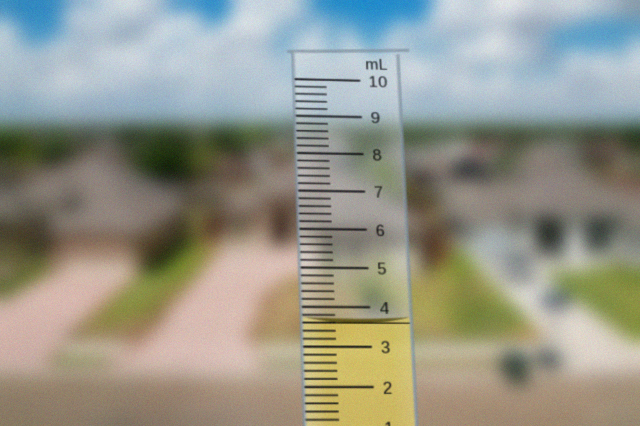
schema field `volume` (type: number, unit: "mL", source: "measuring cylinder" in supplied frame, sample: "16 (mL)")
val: 3.6 (mL)
